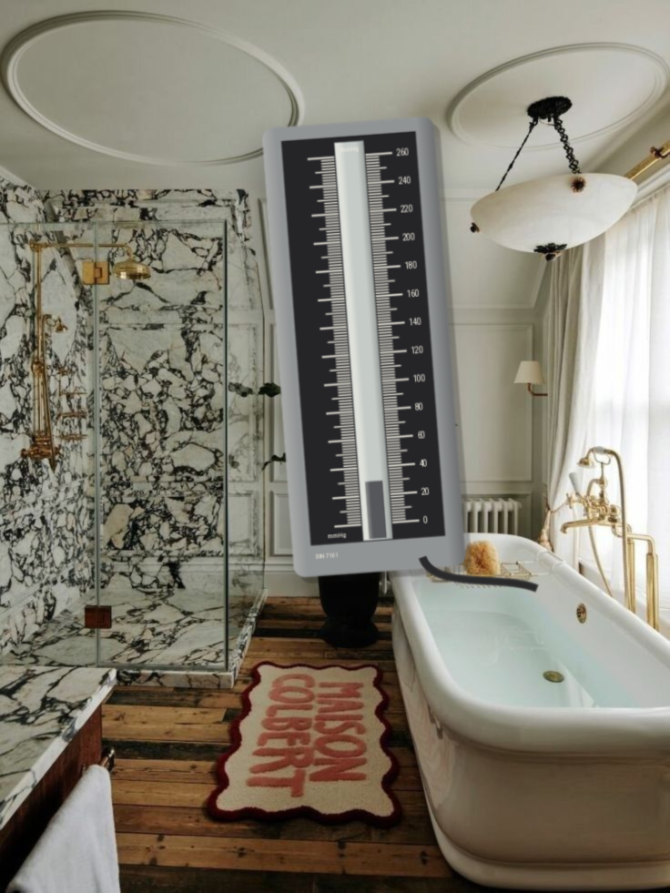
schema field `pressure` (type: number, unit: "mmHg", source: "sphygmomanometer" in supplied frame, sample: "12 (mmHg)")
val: 30 (mmHg)
